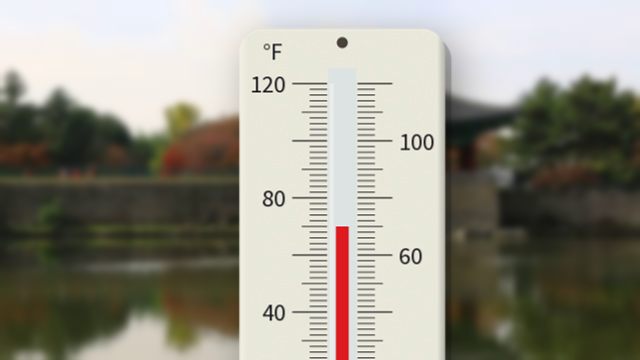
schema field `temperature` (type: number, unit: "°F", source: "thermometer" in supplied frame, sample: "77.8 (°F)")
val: 70 (°F)
